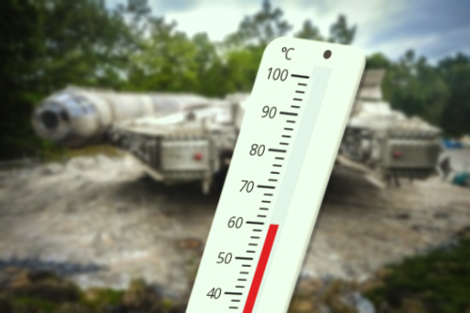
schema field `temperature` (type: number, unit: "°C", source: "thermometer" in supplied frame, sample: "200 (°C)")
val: 60 (°C)
